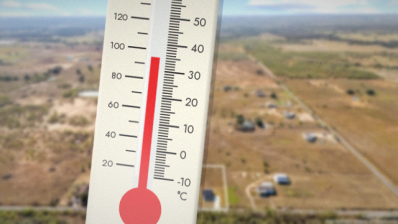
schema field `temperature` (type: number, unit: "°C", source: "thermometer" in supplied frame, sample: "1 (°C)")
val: 35 (°C)
